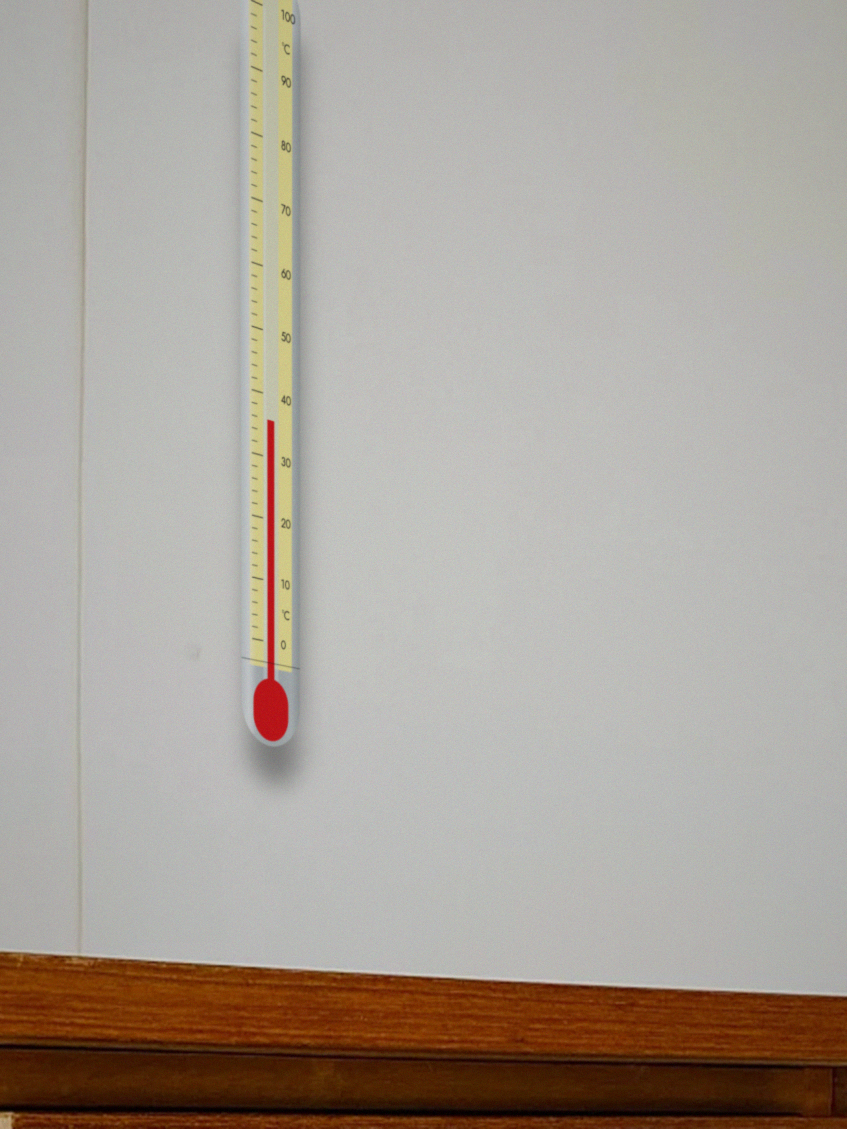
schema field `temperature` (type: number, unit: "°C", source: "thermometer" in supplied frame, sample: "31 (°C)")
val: 36 (°C)
